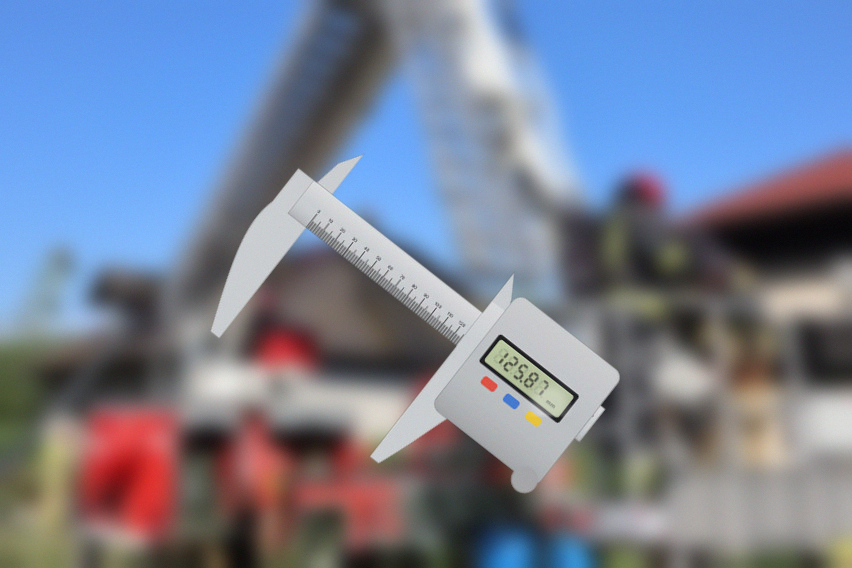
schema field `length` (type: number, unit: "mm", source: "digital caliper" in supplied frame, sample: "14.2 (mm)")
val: 125.87 (mm)
